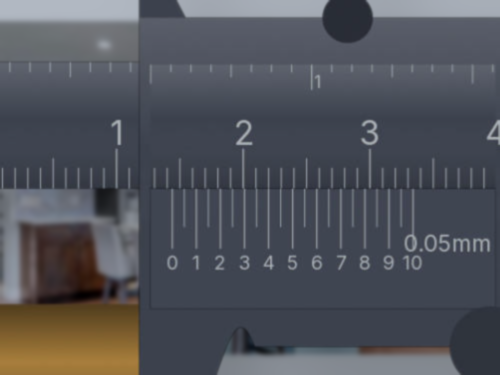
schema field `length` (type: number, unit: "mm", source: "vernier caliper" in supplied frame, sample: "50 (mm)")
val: 14.4 (mm)
